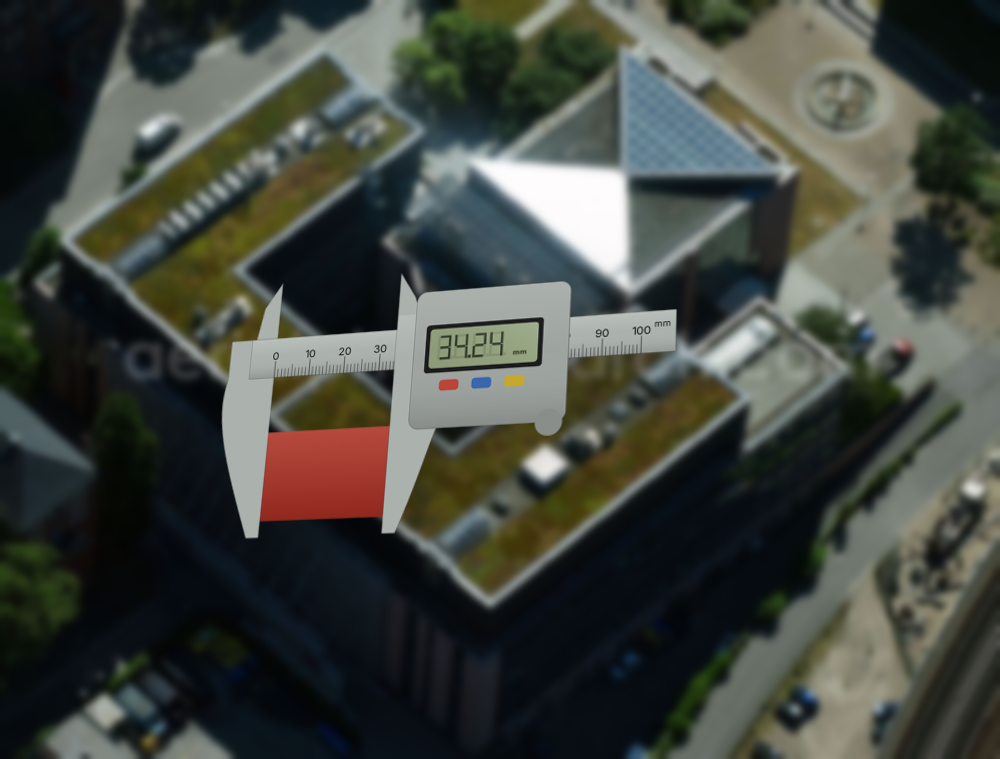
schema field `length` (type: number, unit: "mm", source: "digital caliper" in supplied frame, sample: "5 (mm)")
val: 34.24 (mm)
